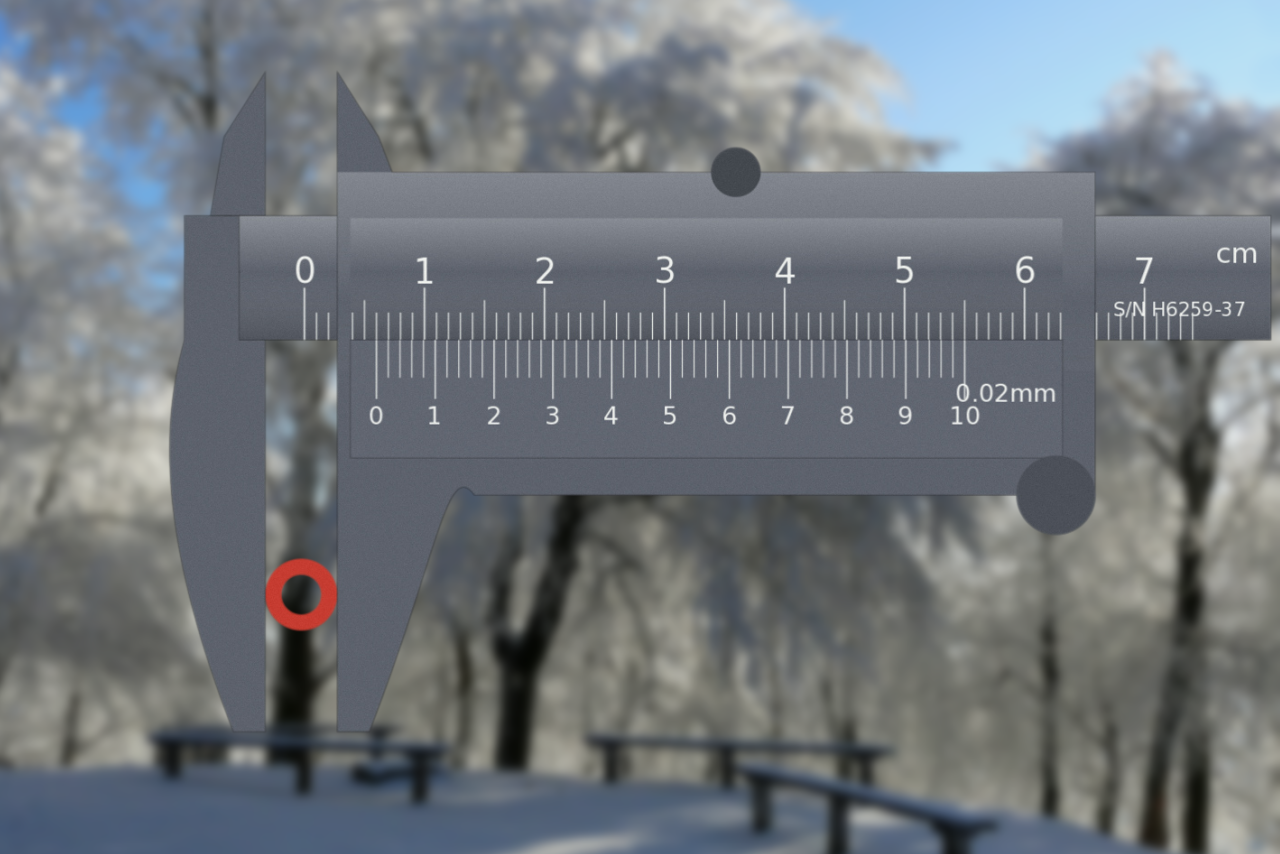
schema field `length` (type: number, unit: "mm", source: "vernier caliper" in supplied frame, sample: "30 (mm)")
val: 6.0 (mm)
